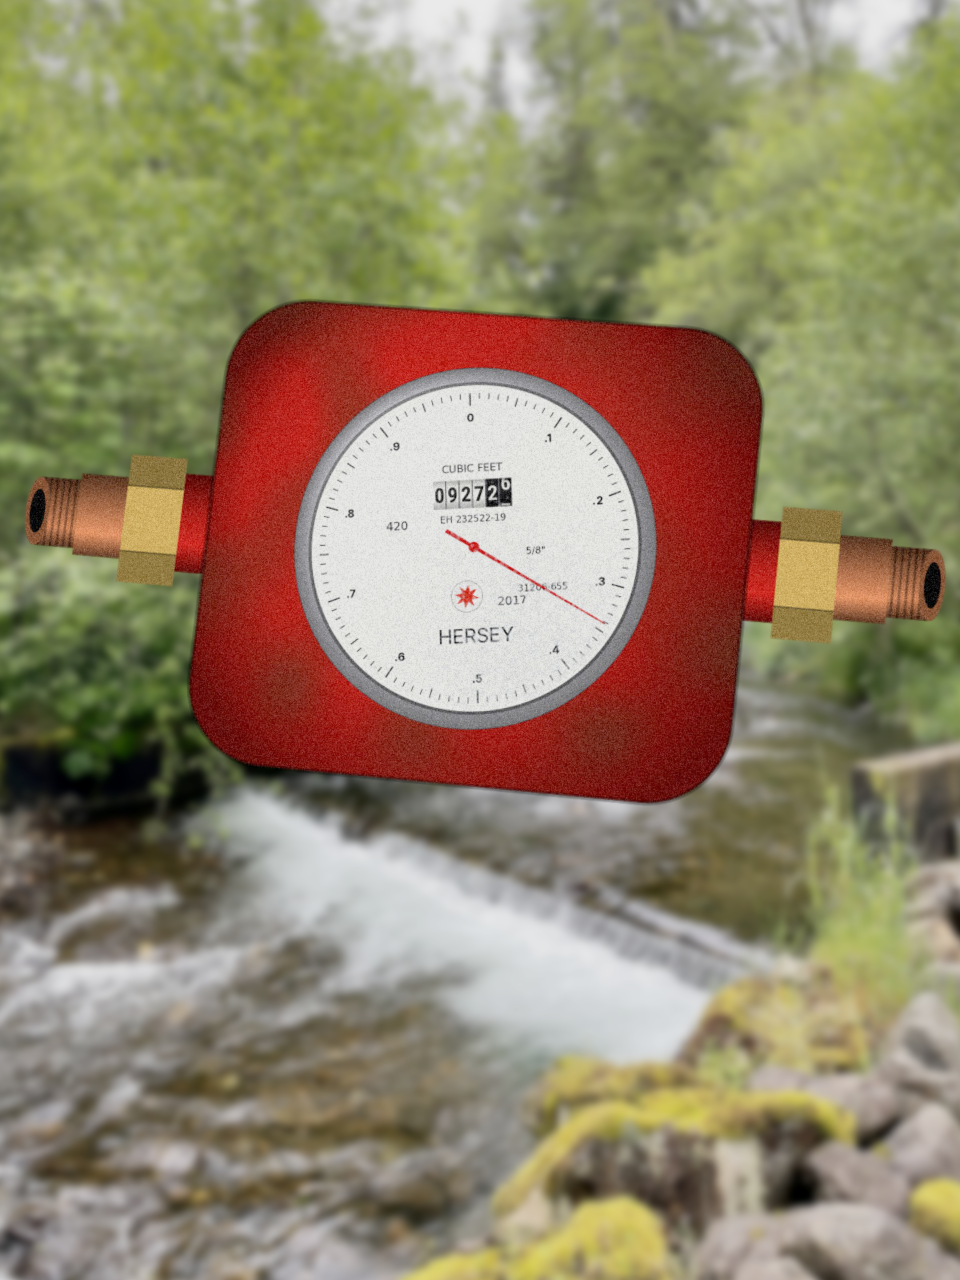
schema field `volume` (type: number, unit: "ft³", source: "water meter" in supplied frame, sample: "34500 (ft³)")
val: 92726.34 (ft³)
